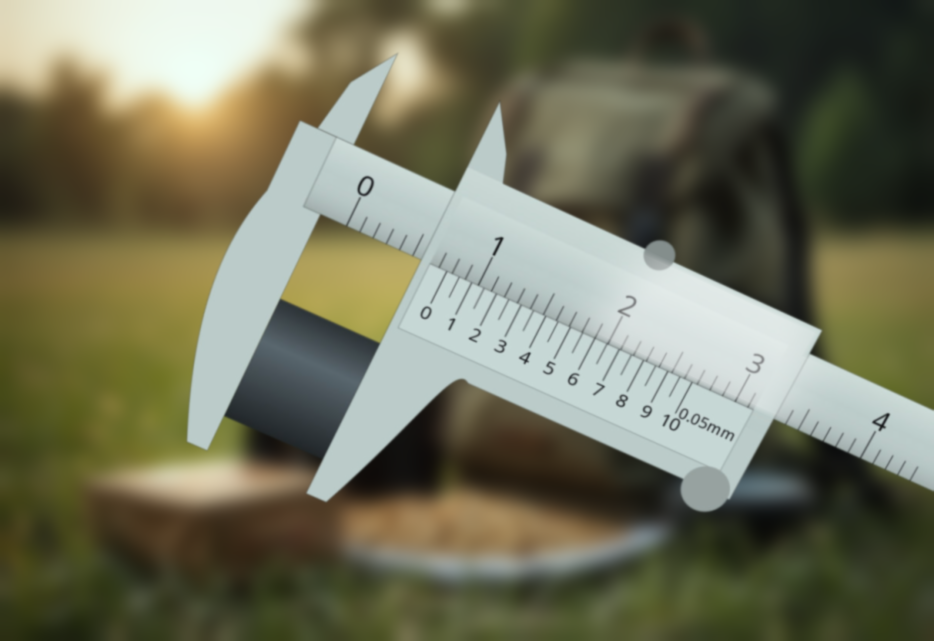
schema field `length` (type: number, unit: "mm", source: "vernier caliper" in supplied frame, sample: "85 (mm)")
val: 7.6 (mm)
